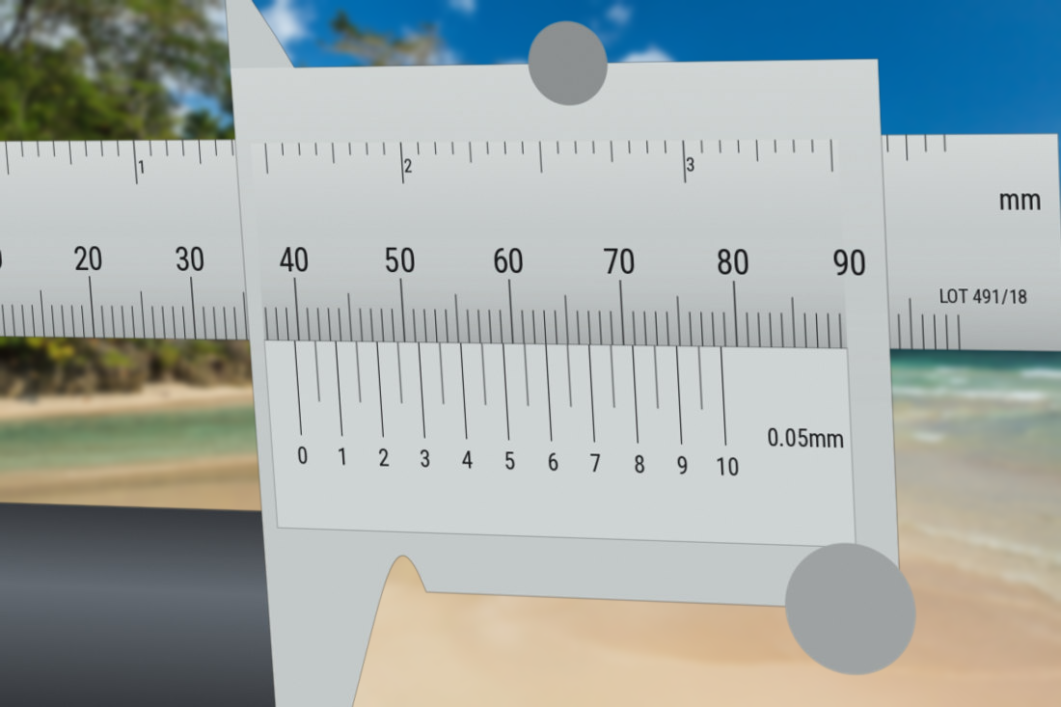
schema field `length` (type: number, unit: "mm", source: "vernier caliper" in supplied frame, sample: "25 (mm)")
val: 39.6 (mm)
